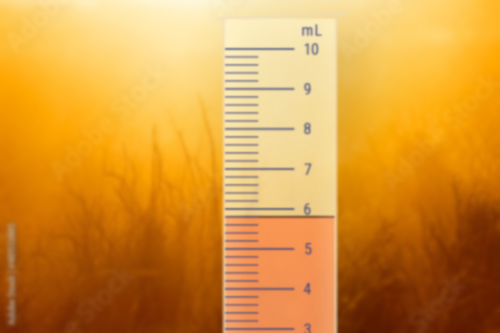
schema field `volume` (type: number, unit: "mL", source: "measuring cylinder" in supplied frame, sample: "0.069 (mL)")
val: 5.8 (mL)
